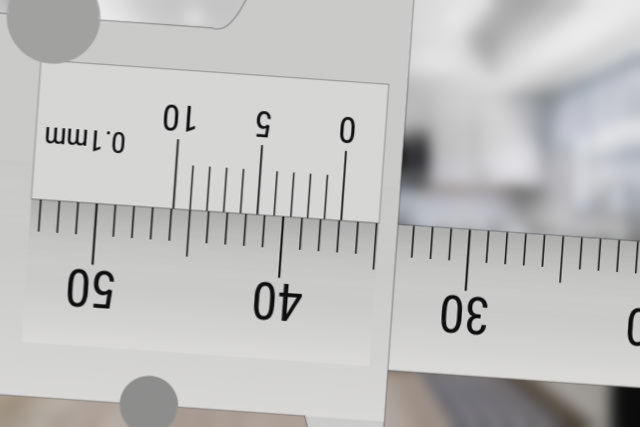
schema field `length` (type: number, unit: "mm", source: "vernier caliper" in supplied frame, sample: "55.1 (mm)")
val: 36.9 (mm)
